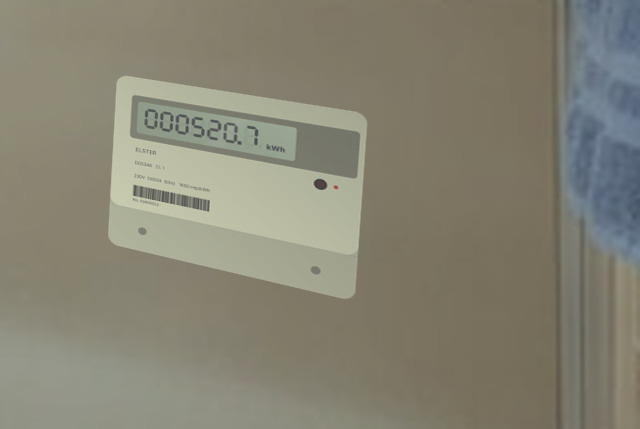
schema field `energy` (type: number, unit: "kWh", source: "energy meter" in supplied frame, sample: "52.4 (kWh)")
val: 520.7 (kWh)
